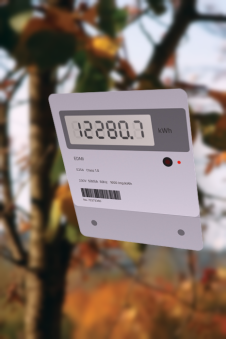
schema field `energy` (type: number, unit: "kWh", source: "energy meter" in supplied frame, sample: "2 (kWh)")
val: 12280.7 (kWh)
